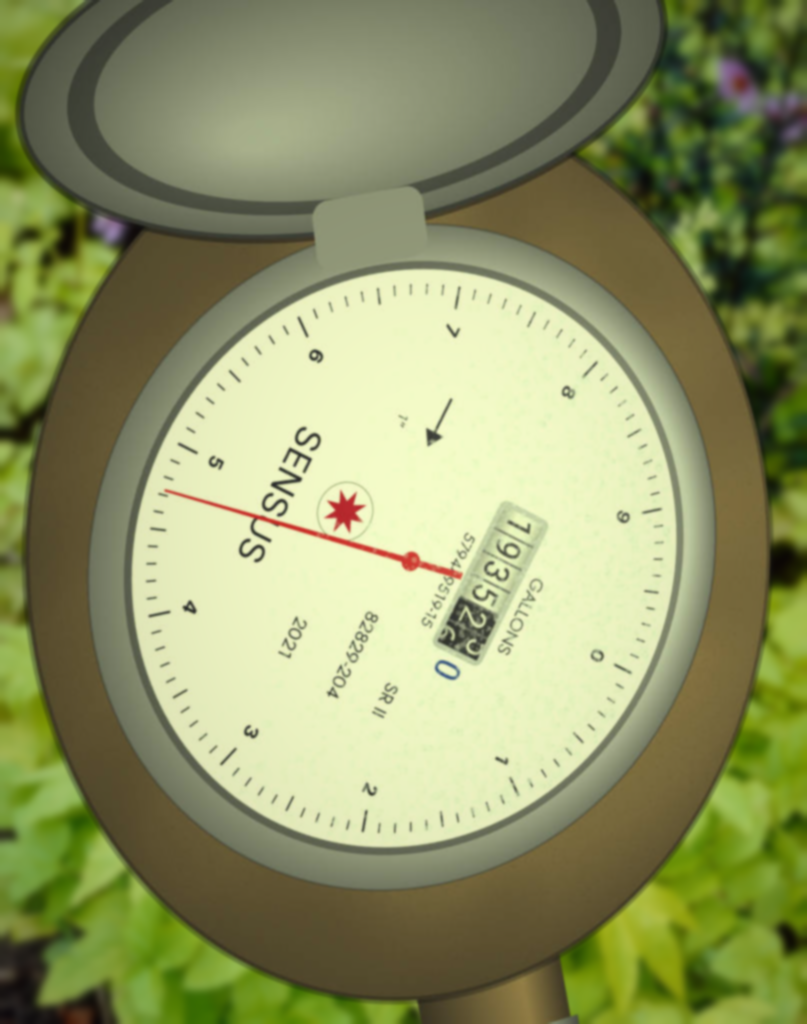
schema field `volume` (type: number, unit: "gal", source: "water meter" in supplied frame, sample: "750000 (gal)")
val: 1935254.7 (gal)
